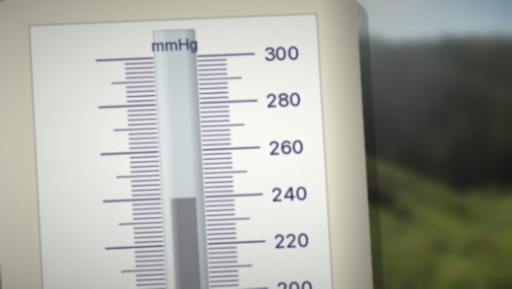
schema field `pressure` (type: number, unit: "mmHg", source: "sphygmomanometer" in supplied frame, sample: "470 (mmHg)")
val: 240 (mmHg)
